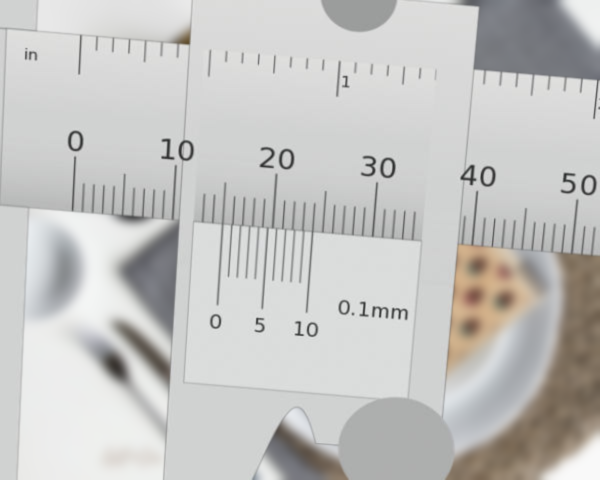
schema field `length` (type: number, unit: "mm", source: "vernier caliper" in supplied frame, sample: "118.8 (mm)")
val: 15.0 (mm)
